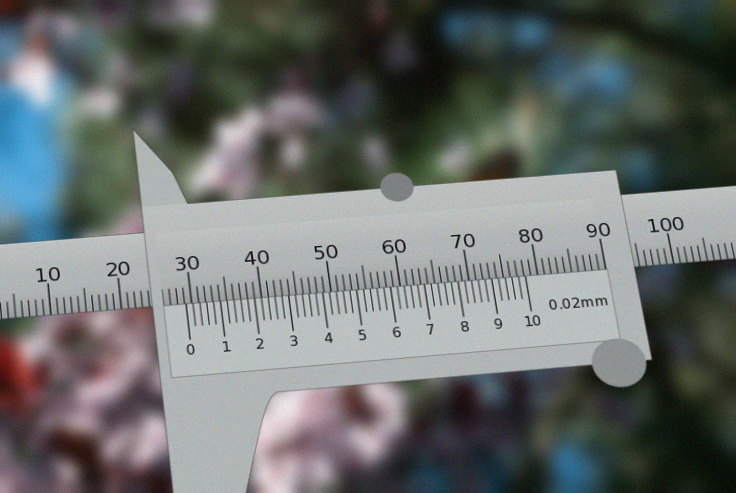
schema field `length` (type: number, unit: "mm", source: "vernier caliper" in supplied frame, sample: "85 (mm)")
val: 29.2 (mm)
